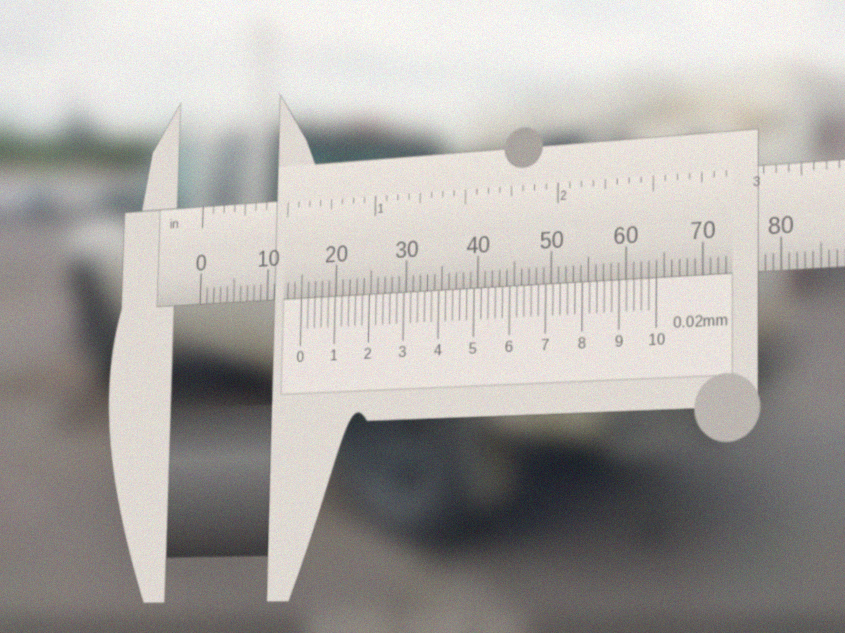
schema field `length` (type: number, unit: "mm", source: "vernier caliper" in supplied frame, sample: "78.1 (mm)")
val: 15.0 (mm)
